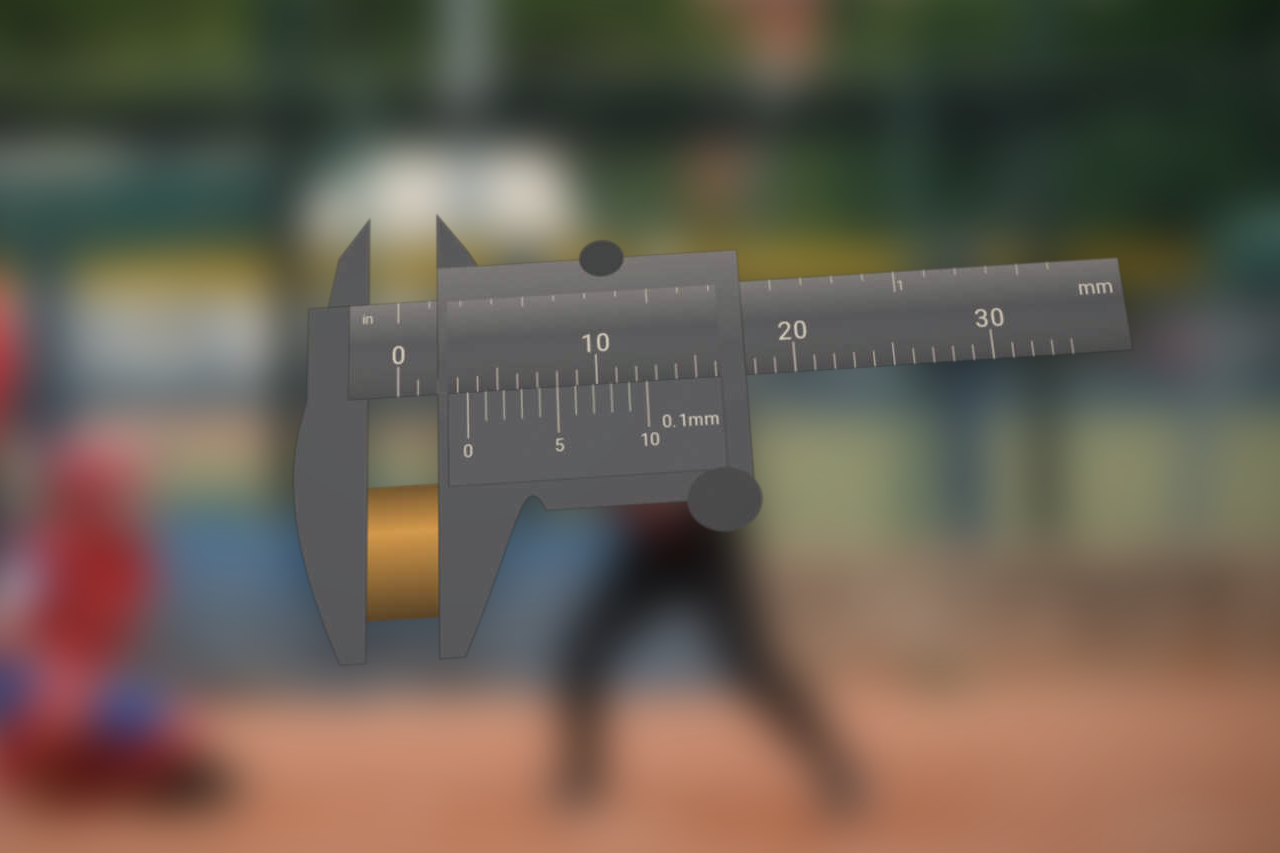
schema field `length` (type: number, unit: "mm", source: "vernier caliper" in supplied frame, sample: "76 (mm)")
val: 3.5 (mm)
